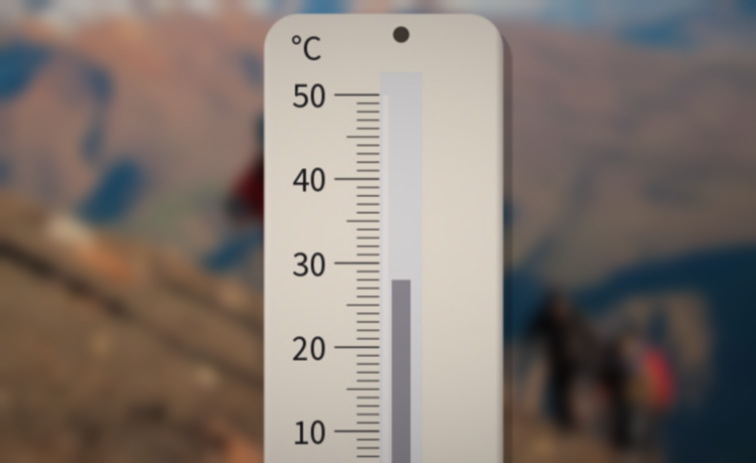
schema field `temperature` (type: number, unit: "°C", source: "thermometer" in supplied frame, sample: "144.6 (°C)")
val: 28 (°C)
